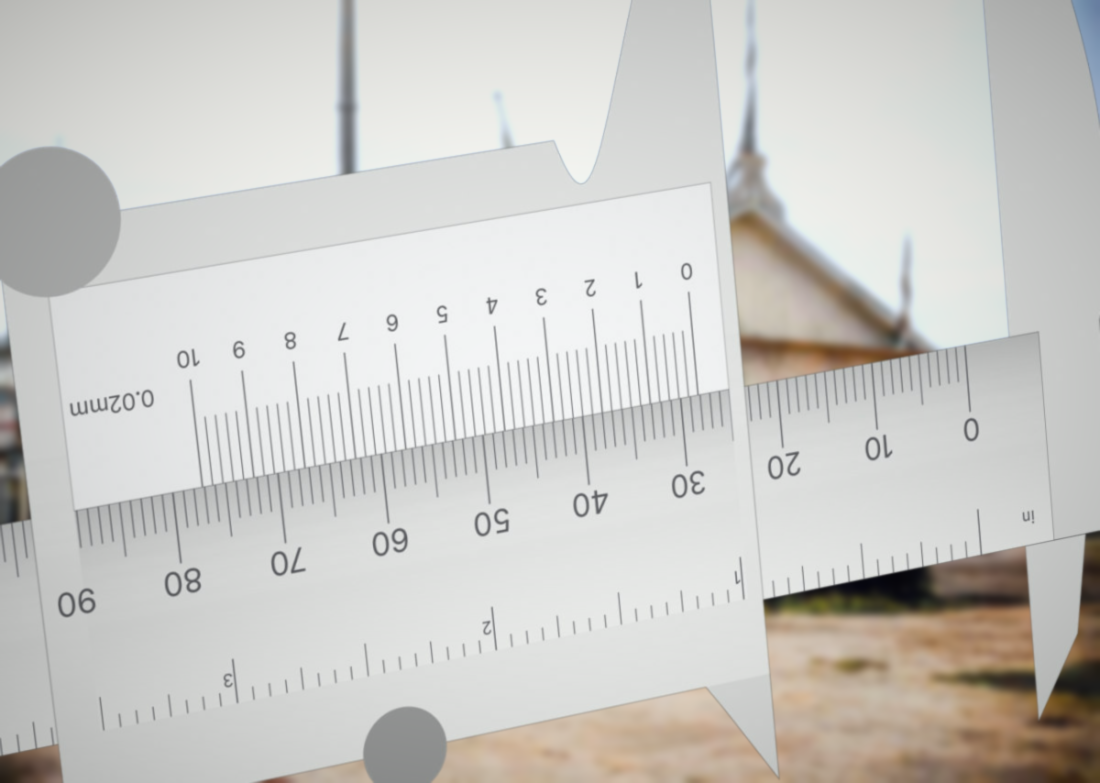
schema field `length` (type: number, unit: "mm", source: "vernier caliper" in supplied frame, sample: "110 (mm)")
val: 28.2 (mm)
